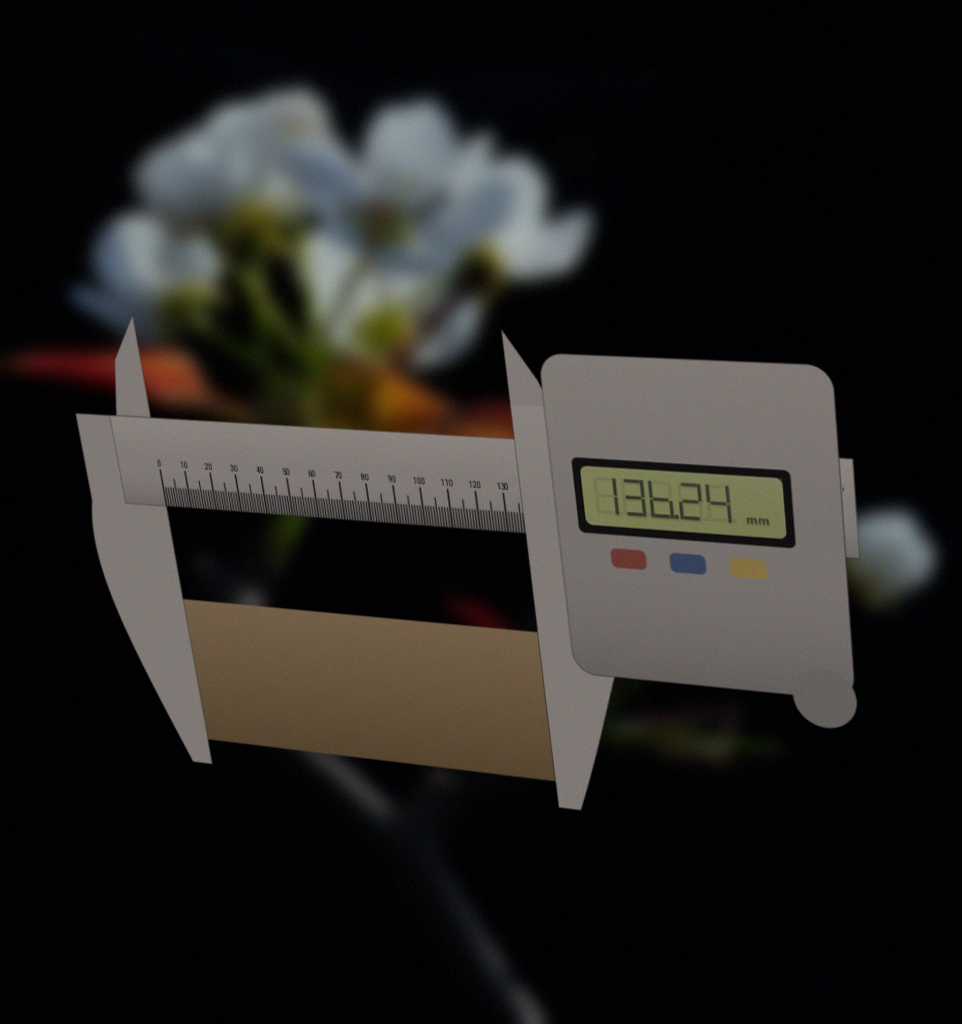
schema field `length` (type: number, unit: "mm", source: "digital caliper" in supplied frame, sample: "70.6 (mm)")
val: 136.24 (mm)
